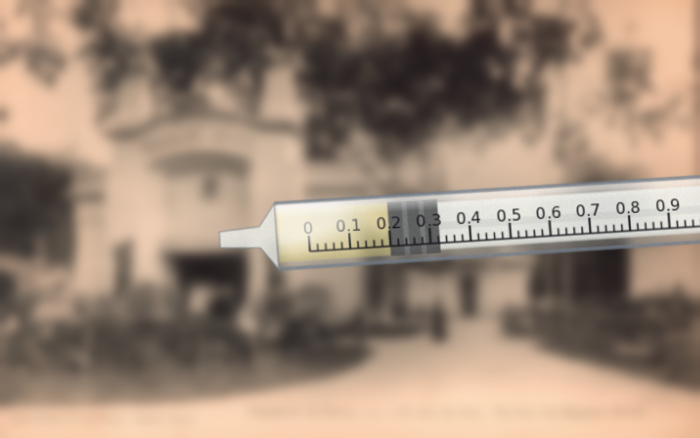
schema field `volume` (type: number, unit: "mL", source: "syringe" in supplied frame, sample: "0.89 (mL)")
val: 0.2 (mL)
